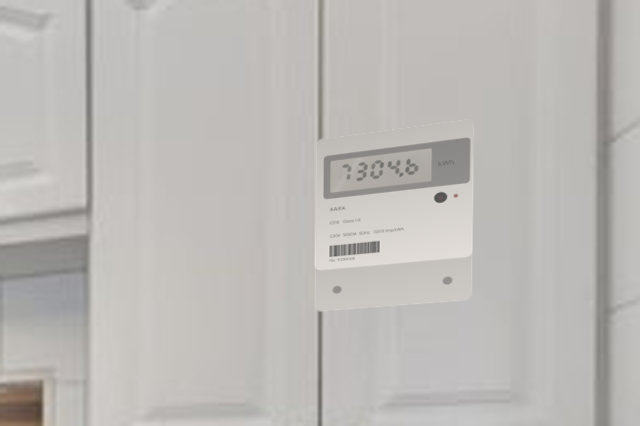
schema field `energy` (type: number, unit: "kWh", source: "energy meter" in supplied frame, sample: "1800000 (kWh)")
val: 7304.6 (kWh)
